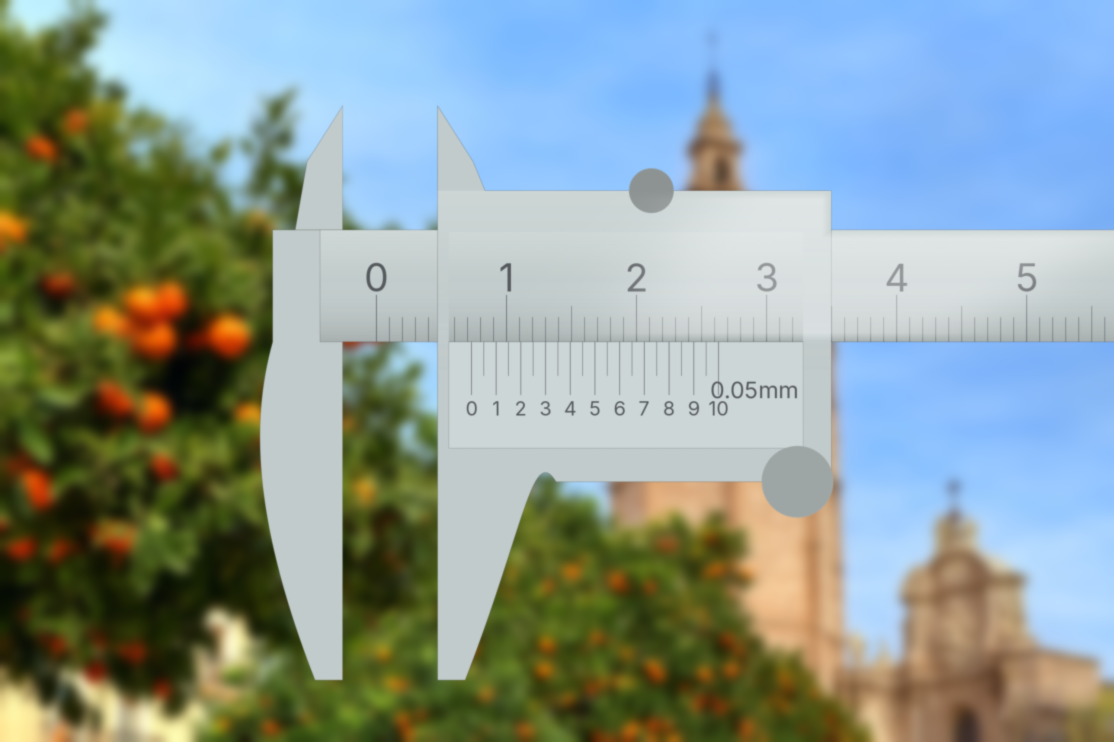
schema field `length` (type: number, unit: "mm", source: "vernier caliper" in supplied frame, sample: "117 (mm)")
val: 7.3 (mm)
